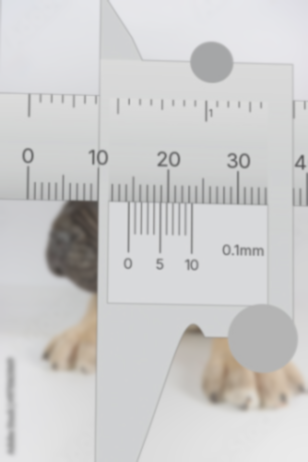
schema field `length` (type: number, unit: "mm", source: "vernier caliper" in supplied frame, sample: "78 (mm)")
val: 14.4 (mm)
